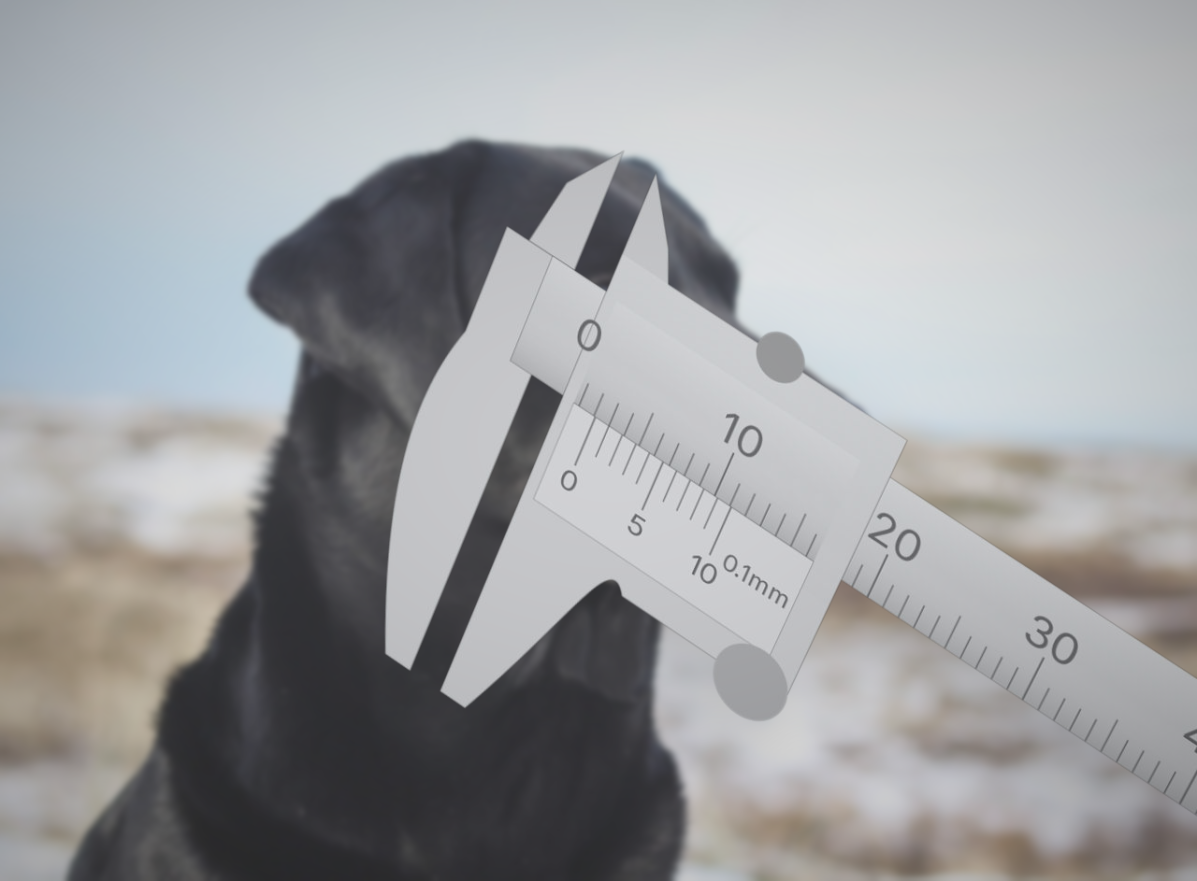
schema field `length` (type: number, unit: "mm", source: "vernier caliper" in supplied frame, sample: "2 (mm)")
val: 2.1 (mm)
